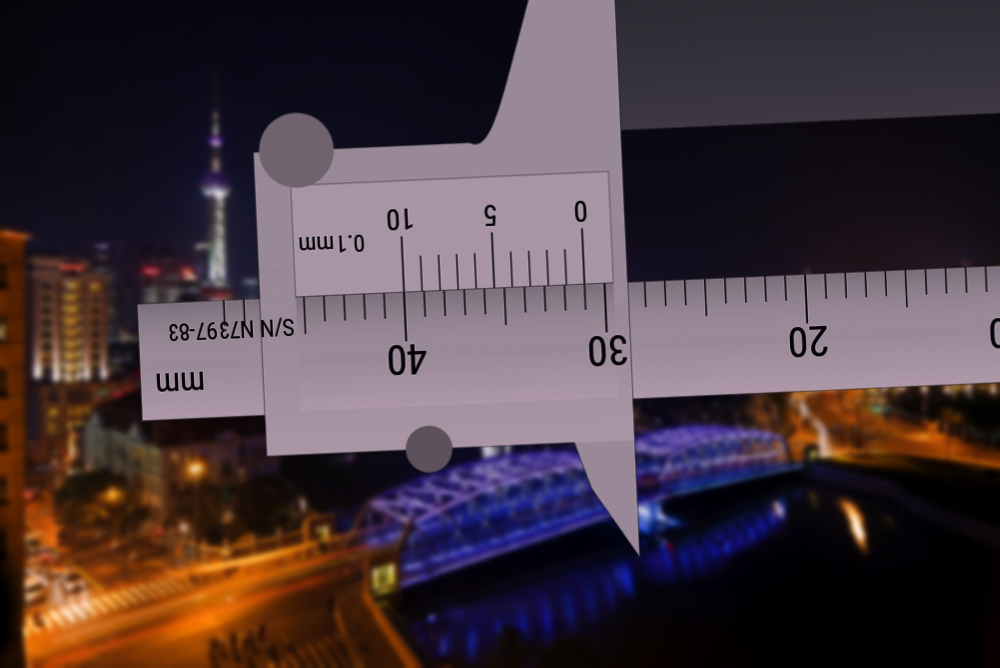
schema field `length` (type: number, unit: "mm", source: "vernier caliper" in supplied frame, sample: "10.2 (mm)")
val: 31.0 (mm)
